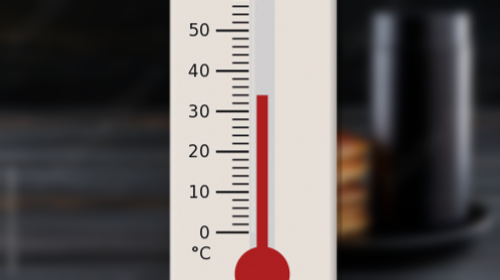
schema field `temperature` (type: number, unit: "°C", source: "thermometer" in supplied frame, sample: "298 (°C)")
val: 34 (°C)
